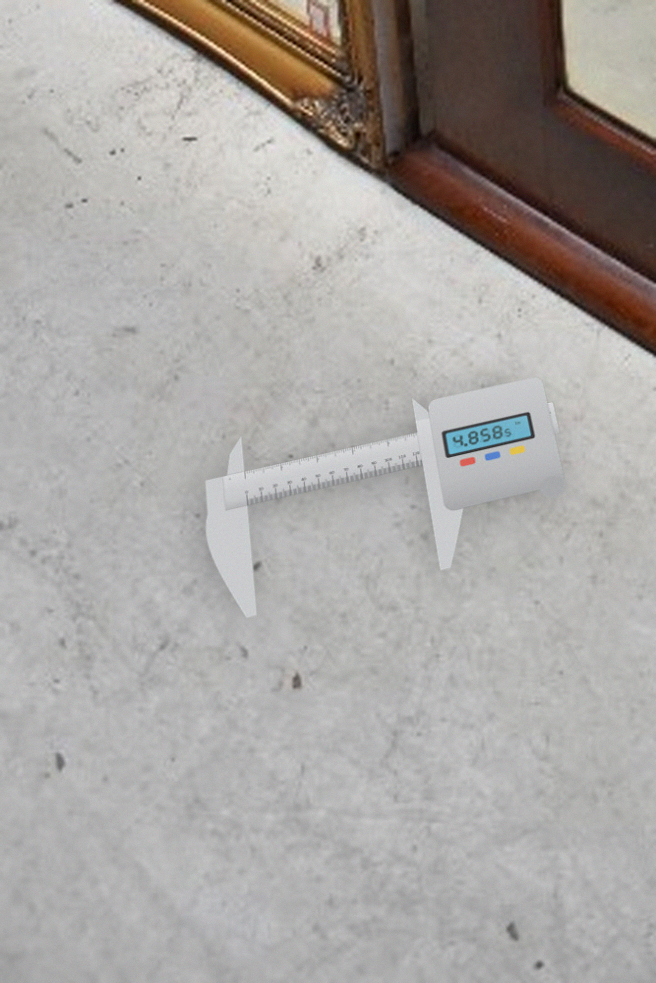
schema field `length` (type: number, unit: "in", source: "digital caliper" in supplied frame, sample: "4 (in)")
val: 4.8585 (in)
